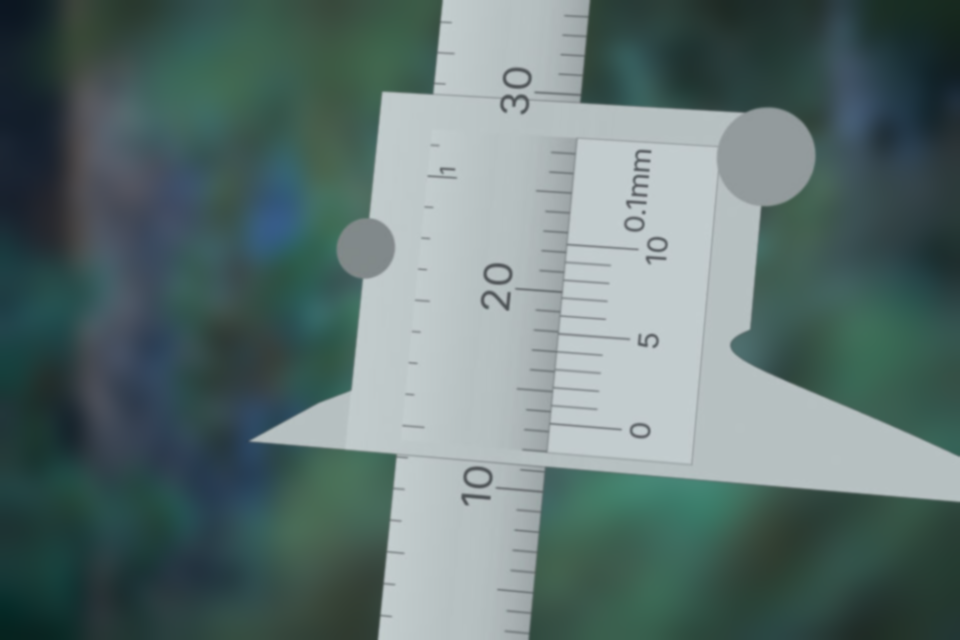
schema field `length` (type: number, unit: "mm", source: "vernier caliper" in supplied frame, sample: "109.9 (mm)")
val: 13.4 (mm)
